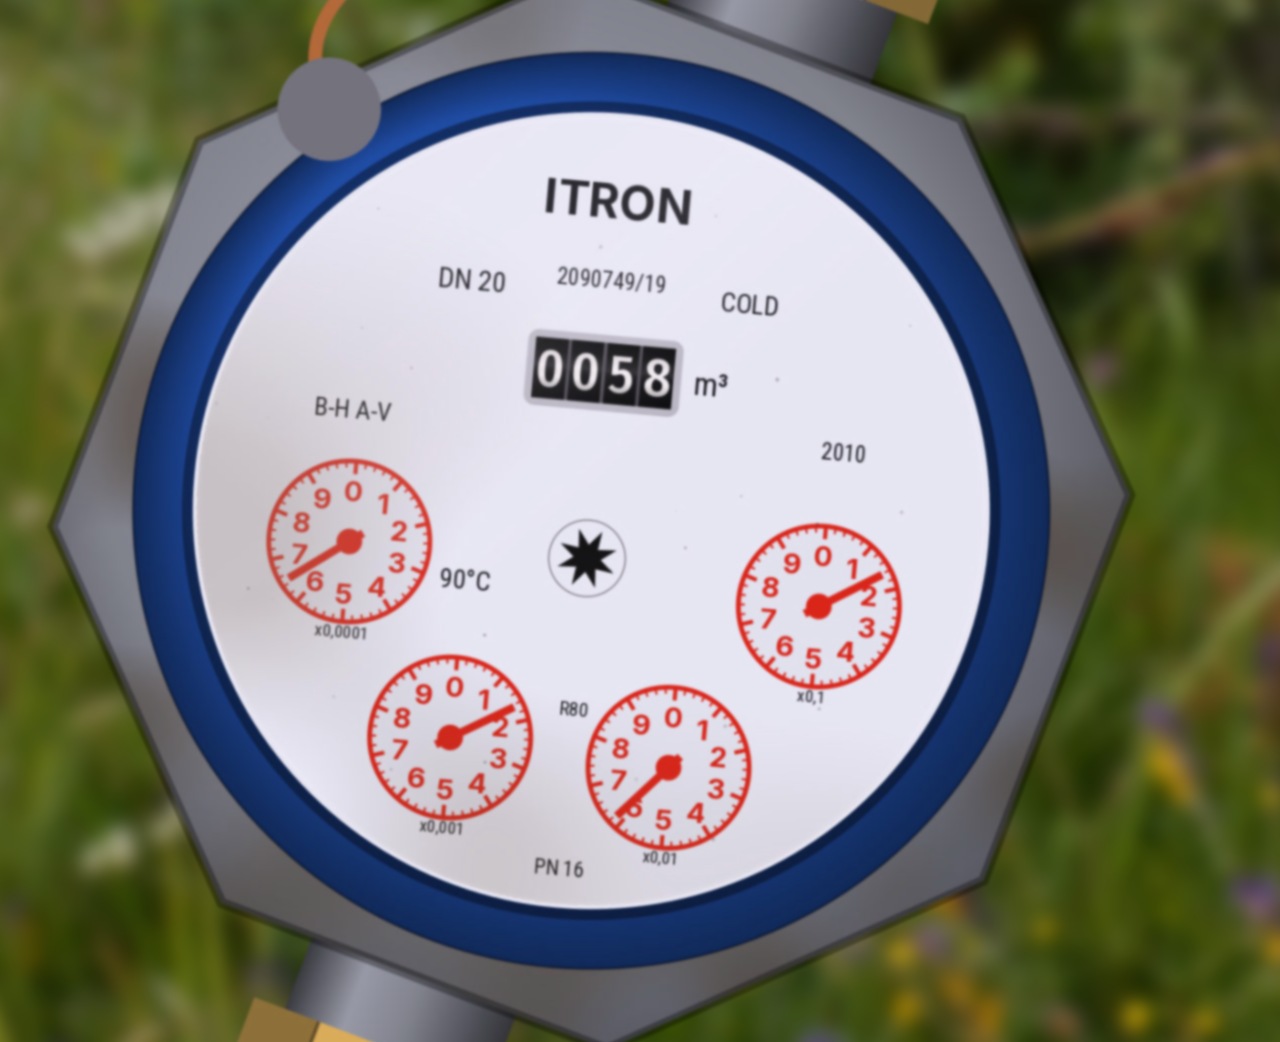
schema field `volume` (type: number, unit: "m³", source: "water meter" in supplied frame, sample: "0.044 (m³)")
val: 58.1616 (m³)
